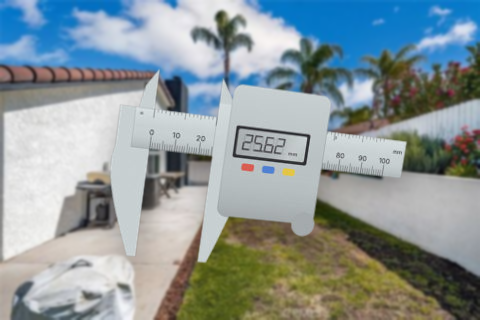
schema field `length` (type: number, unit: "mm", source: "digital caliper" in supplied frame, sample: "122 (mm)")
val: 25.62 (mm)
